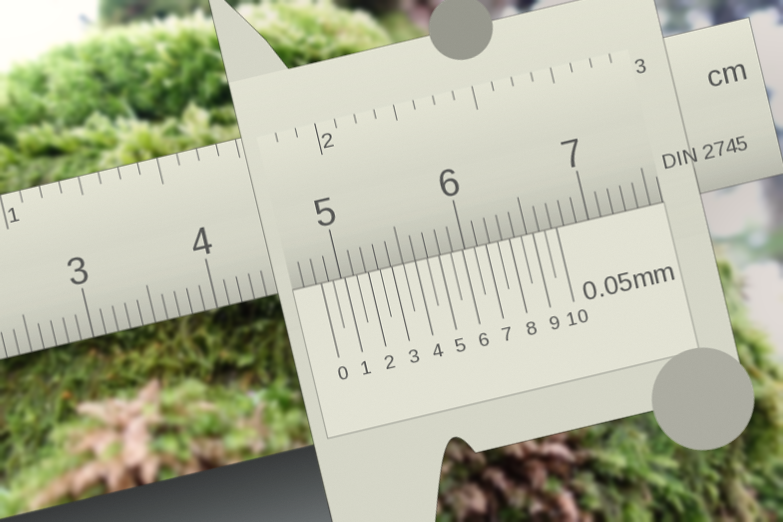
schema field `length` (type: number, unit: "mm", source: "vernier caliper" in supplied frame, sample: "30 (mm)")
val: 48.4 (mm)
